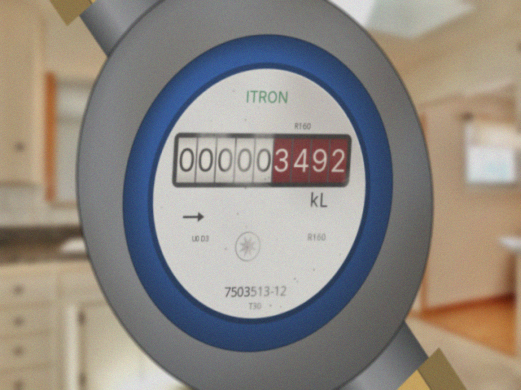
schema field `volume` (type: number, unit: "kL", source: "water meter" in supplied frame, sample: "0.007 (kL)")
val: 0.3492 (kL)
